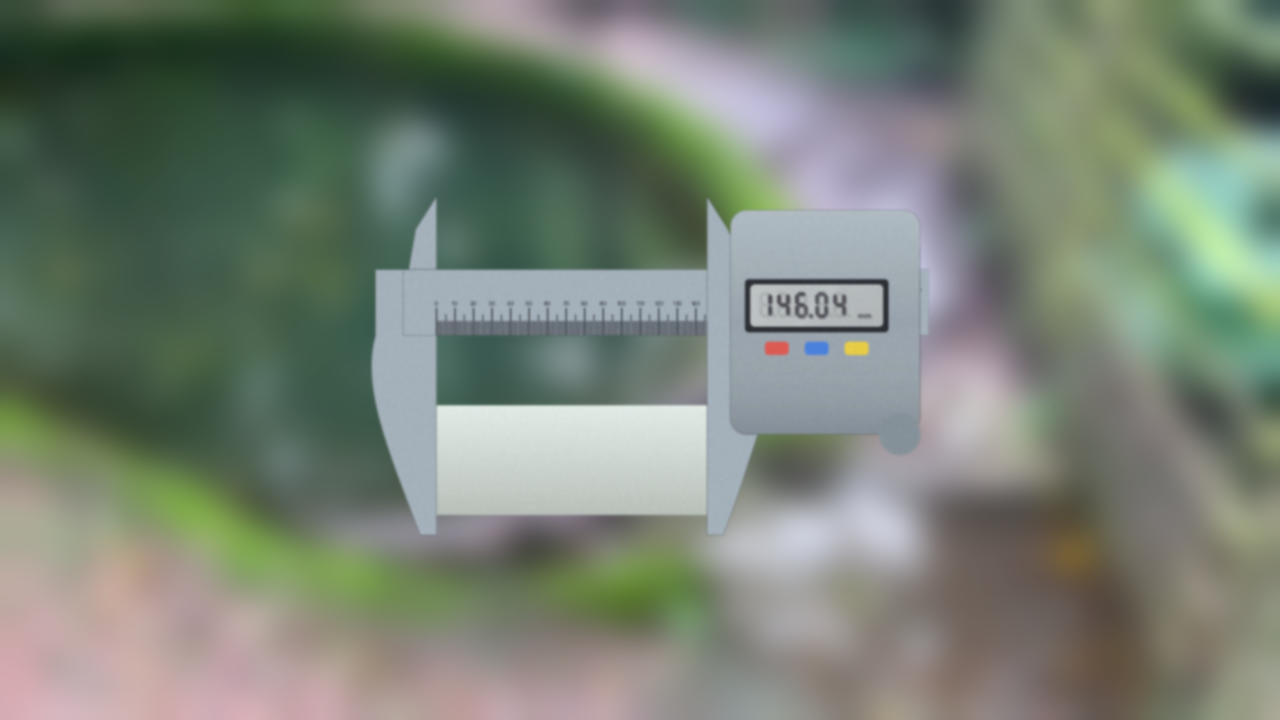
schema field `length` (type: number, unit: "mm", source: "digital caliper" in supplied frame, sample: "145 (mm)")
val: 146.04 (mm)
